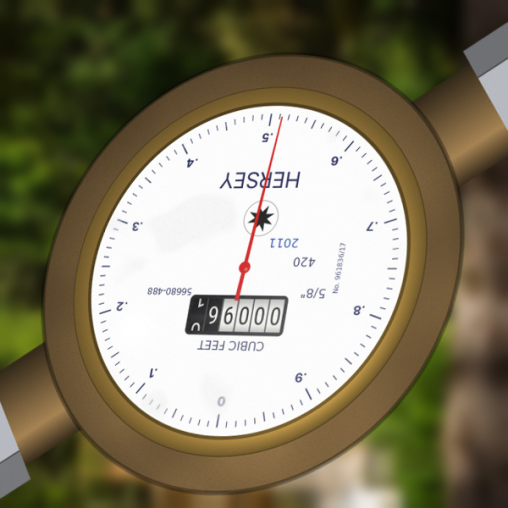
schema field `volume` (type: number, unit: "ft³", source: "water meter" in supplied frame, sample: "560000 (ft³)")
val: 960.51 (ft³)
